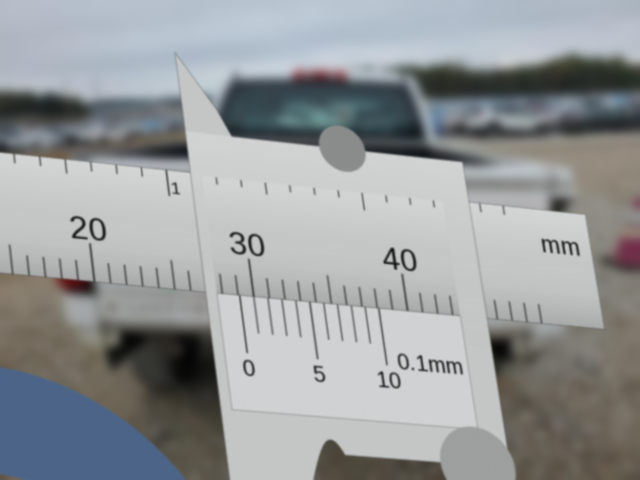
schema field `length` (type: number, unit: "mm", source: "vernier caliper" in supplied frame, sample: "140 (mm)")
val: 29.1 (mm)
